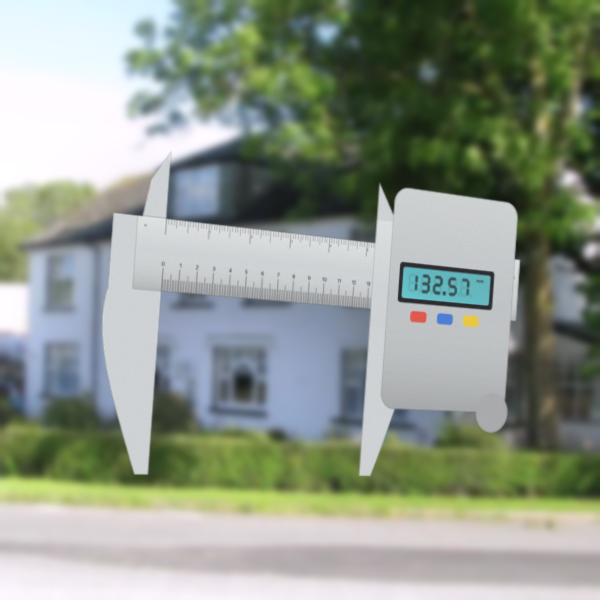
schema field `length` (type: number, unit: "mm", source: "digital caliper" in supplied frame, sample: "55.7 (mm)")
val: 132.57 (mm)
